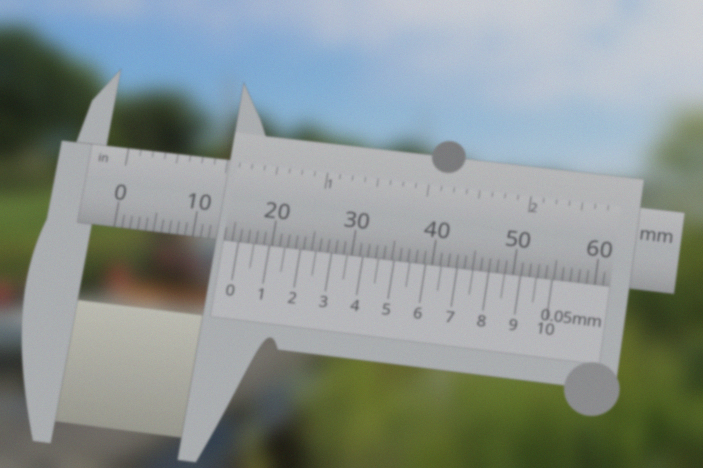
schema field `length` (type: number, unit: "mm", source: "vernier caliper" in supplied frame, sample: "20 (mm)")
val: 15.8 (mm)
